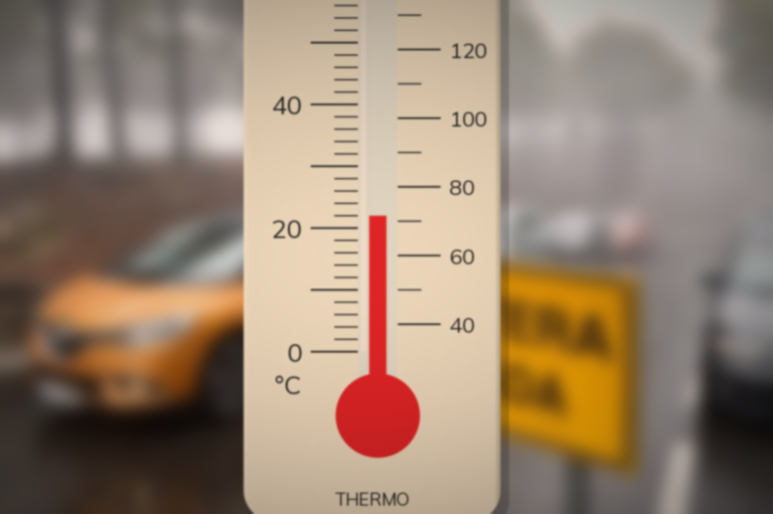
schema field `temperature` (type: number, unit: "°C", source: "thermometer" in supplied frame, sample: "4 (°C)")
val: 22 (°C)
